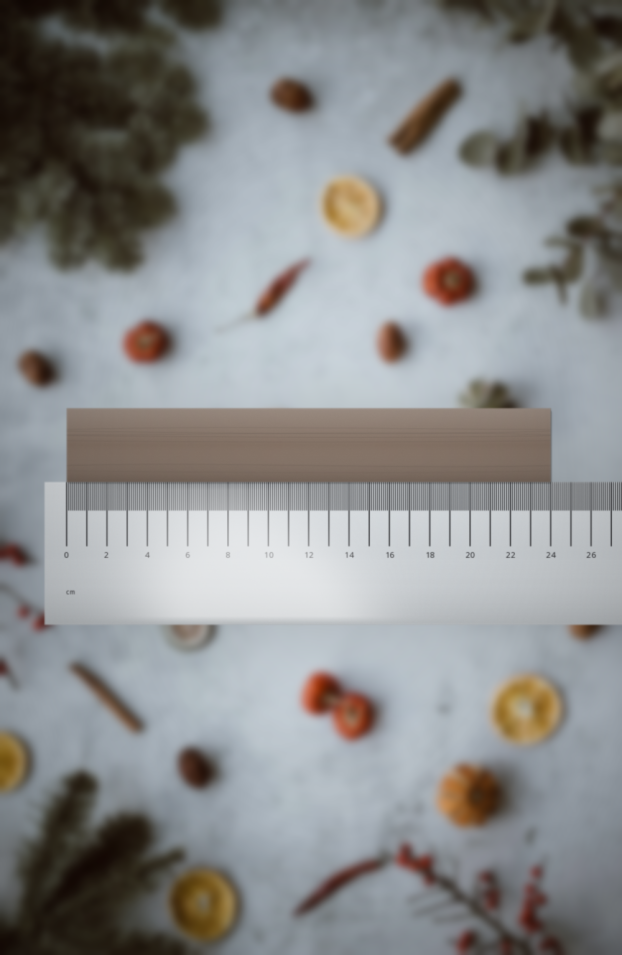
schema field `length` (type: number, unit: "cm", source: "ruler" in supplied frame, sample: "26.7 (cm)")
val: 24 (cm)
